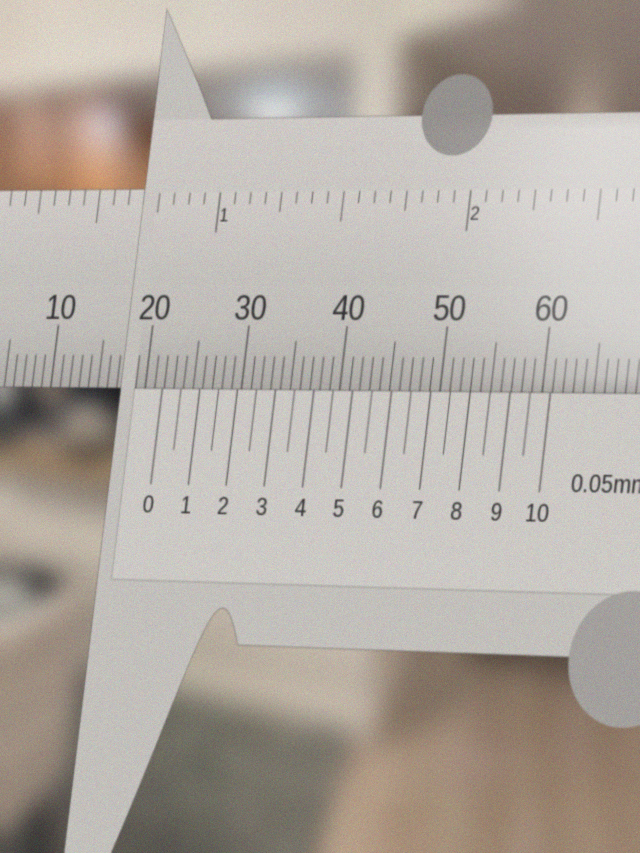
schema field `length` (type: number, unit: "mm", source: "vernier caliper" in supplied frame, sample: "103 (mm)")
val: 21.8 (mm)
